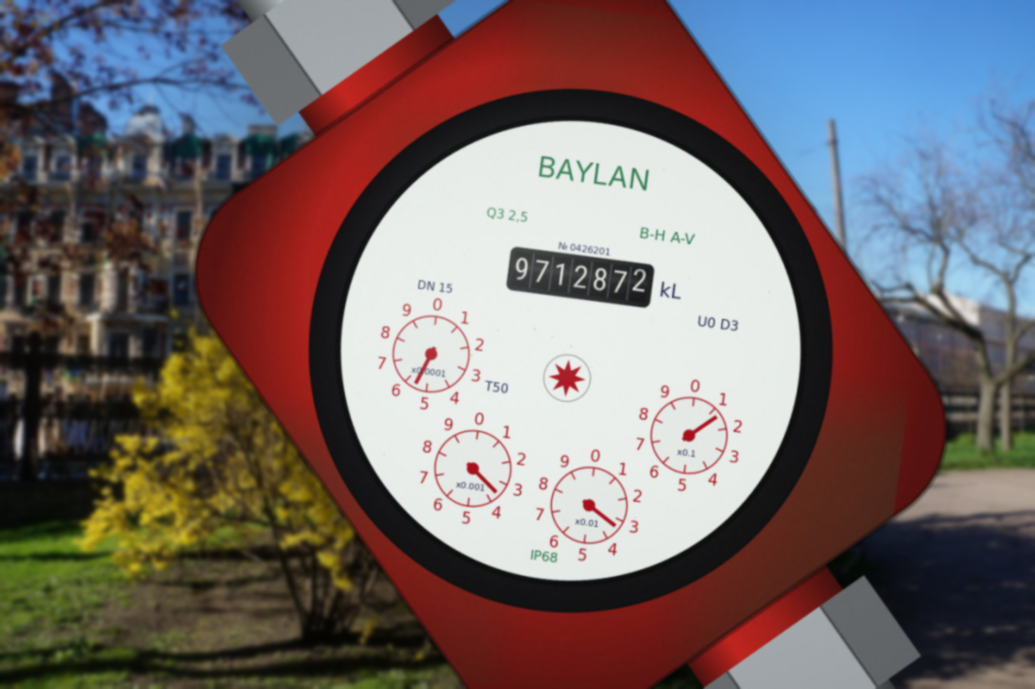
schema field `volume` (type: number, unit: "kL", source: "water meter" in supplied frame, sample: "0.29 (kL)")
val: 9712872.1335 (kL)
